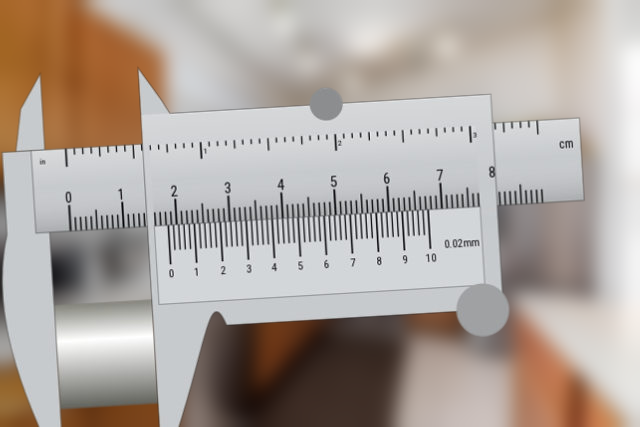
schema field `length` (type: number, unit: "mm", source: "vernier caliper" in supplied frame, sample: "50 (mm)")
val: 18.4 (mm)
